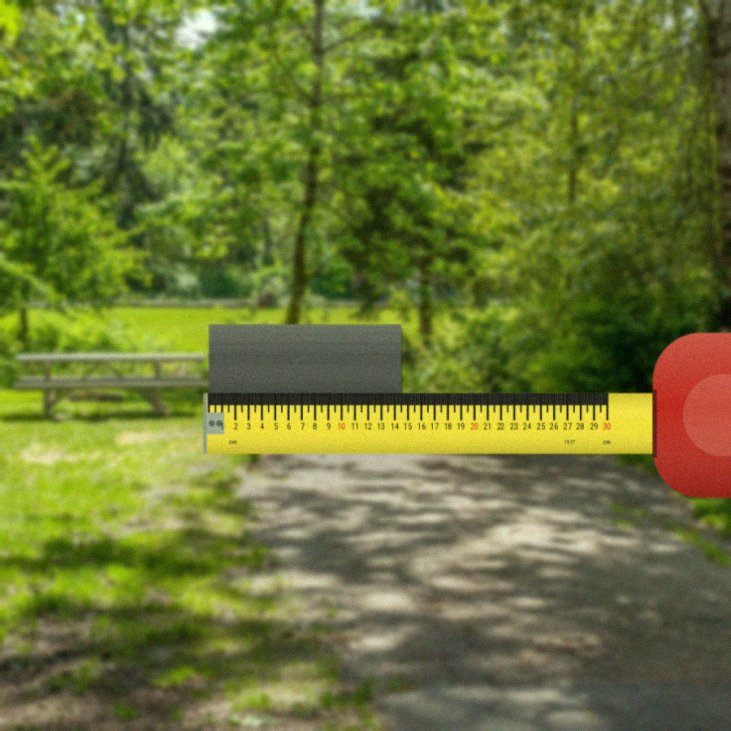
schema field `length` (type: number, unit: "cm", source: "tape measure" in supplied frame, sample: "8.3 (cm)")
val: 14.5 (cm)
